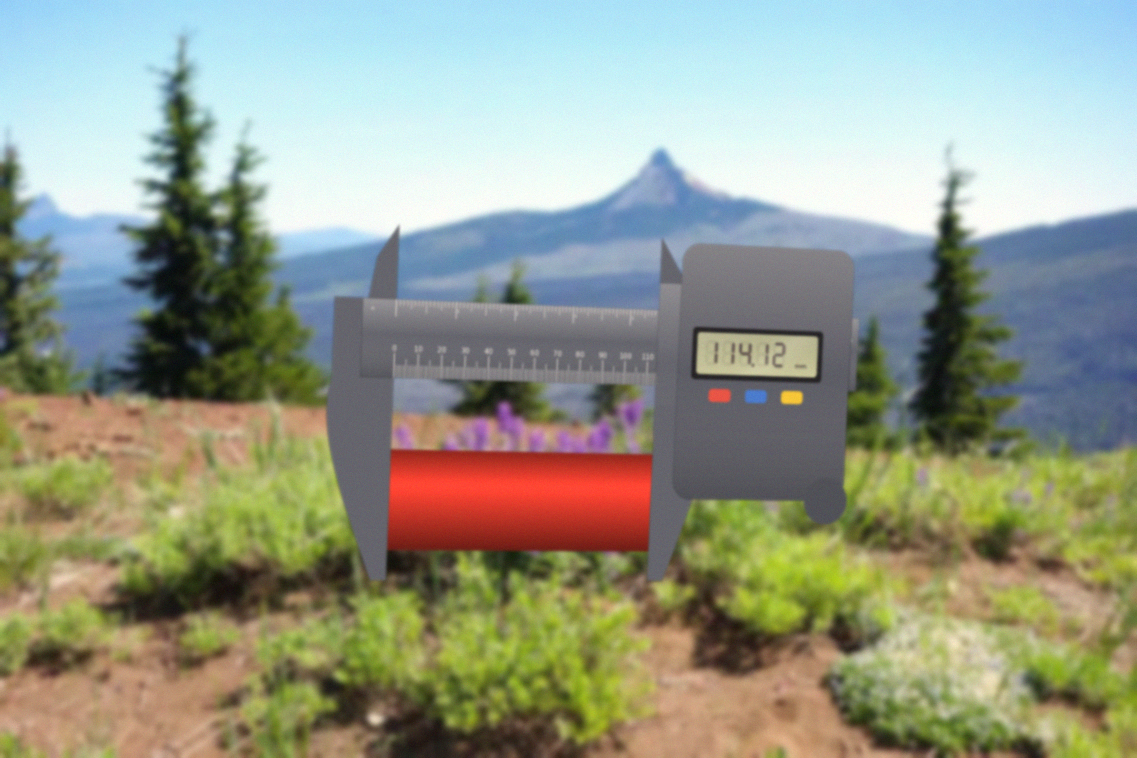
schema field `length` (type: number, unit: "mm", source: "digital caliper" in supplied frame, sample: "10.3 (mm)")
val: 114.12 (mm)
